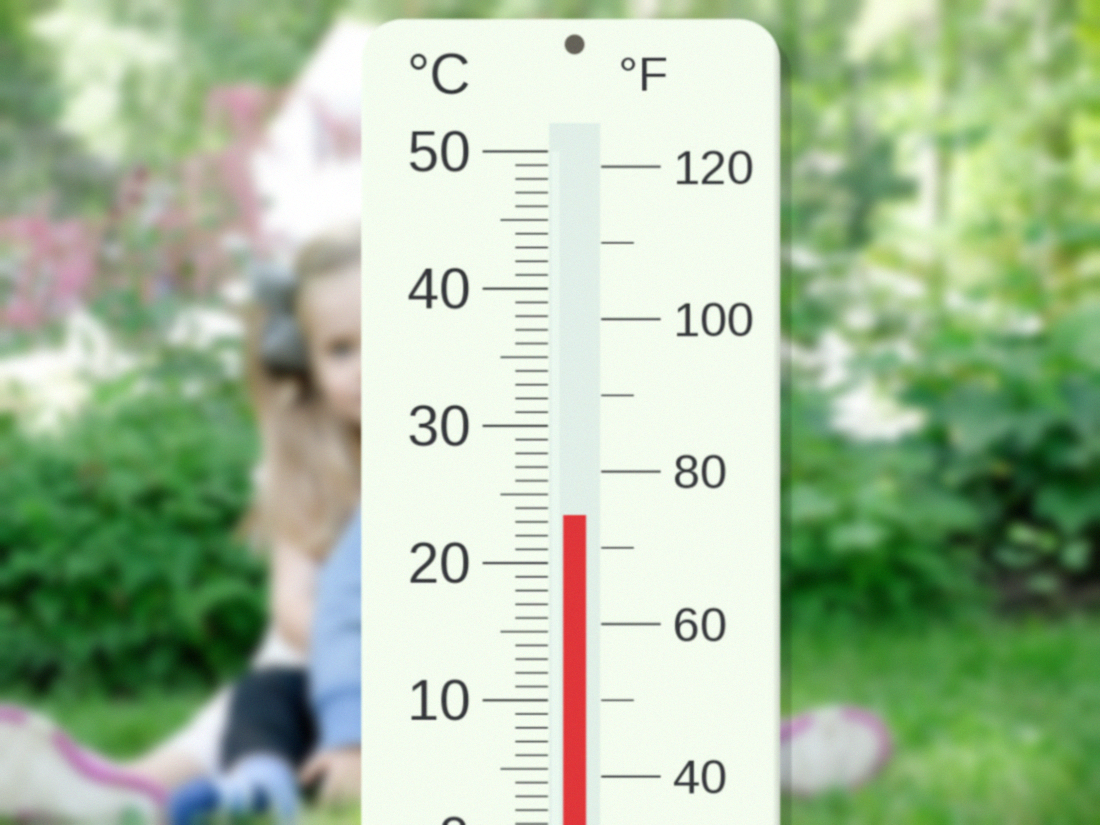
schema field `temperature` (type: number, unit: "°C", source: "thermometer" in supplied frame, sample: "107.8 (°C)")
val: 23.5 (°C)
